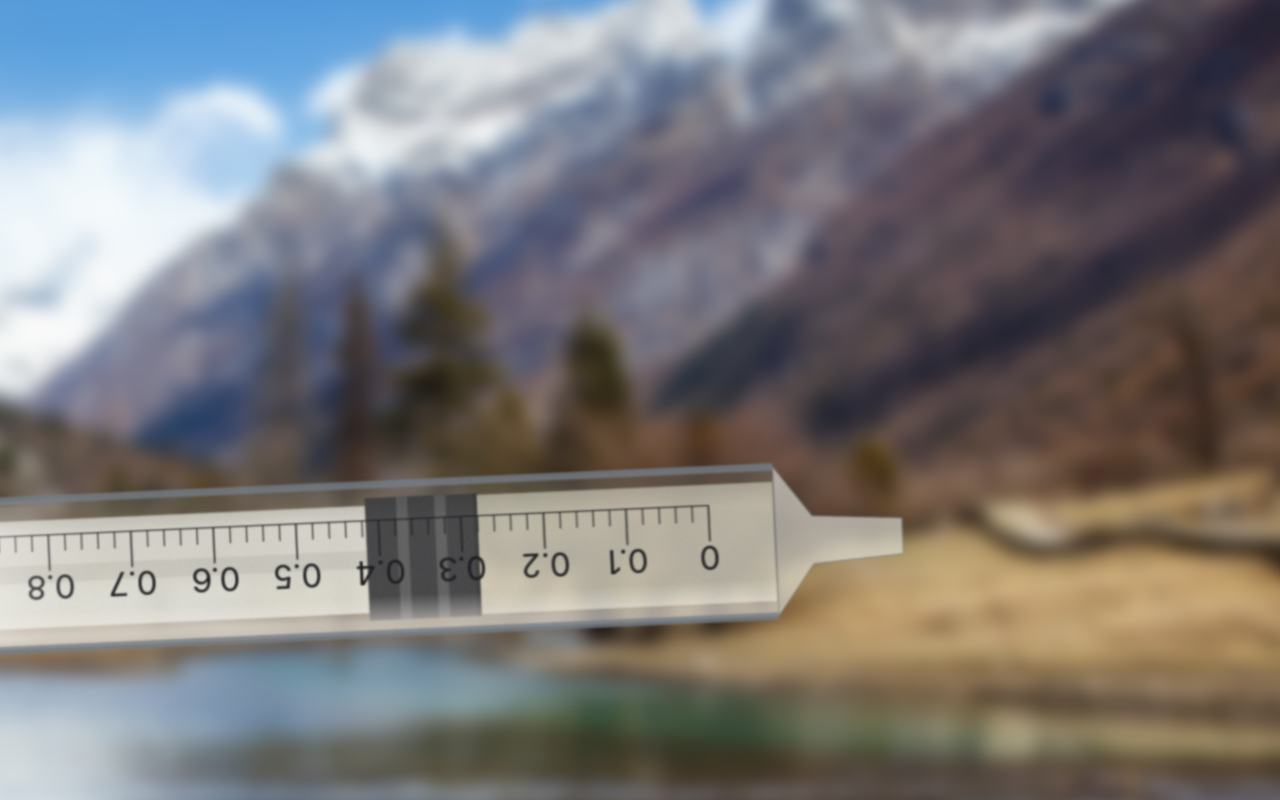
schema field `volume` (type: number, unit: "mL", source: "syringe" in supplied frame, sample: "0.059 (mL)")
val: 0.28 (mL)
